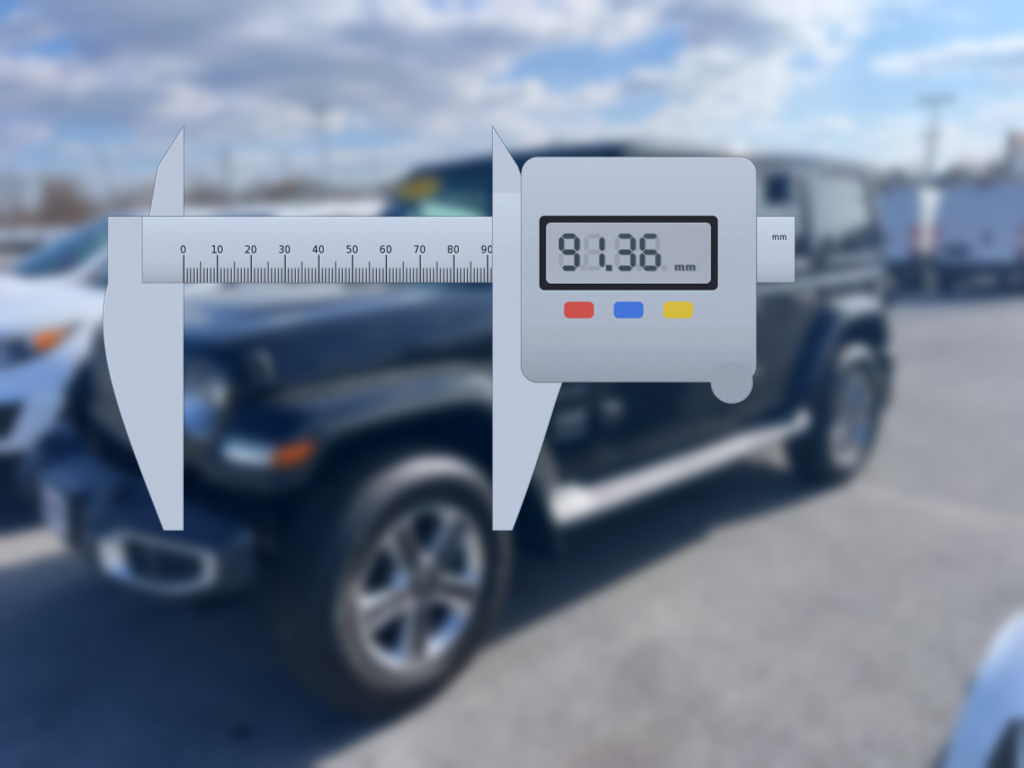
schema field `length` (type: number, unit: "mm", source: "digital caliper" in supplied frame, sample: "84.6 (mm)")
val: 91.36 (mm)
